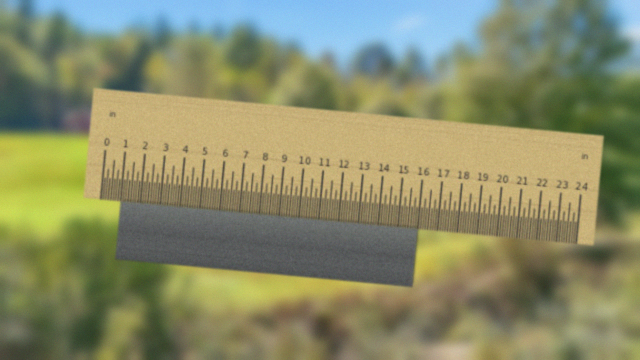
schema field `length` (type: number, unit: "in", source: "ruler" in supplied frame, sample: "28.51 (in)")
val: 15 (in)
